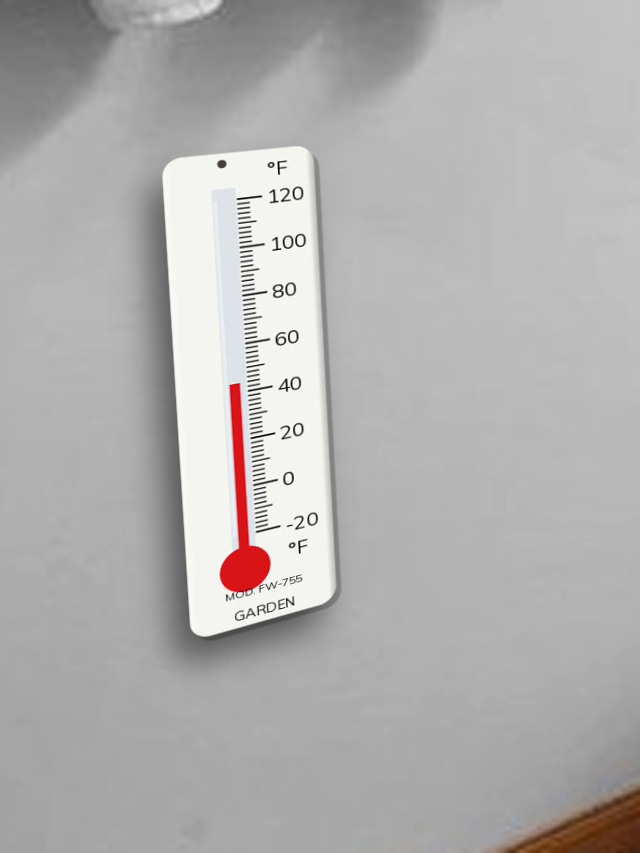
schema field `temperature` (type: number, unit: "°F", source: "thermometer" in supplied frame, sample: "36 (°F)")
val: 44 (°F)
